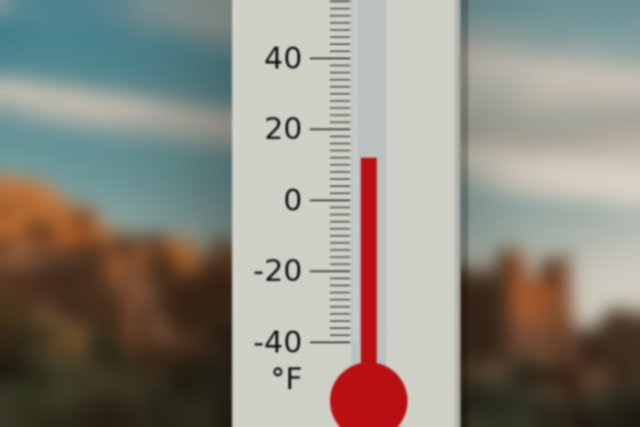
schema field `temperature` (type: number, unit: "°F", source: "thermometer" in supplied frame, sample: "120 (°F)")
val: 12 (°F)
